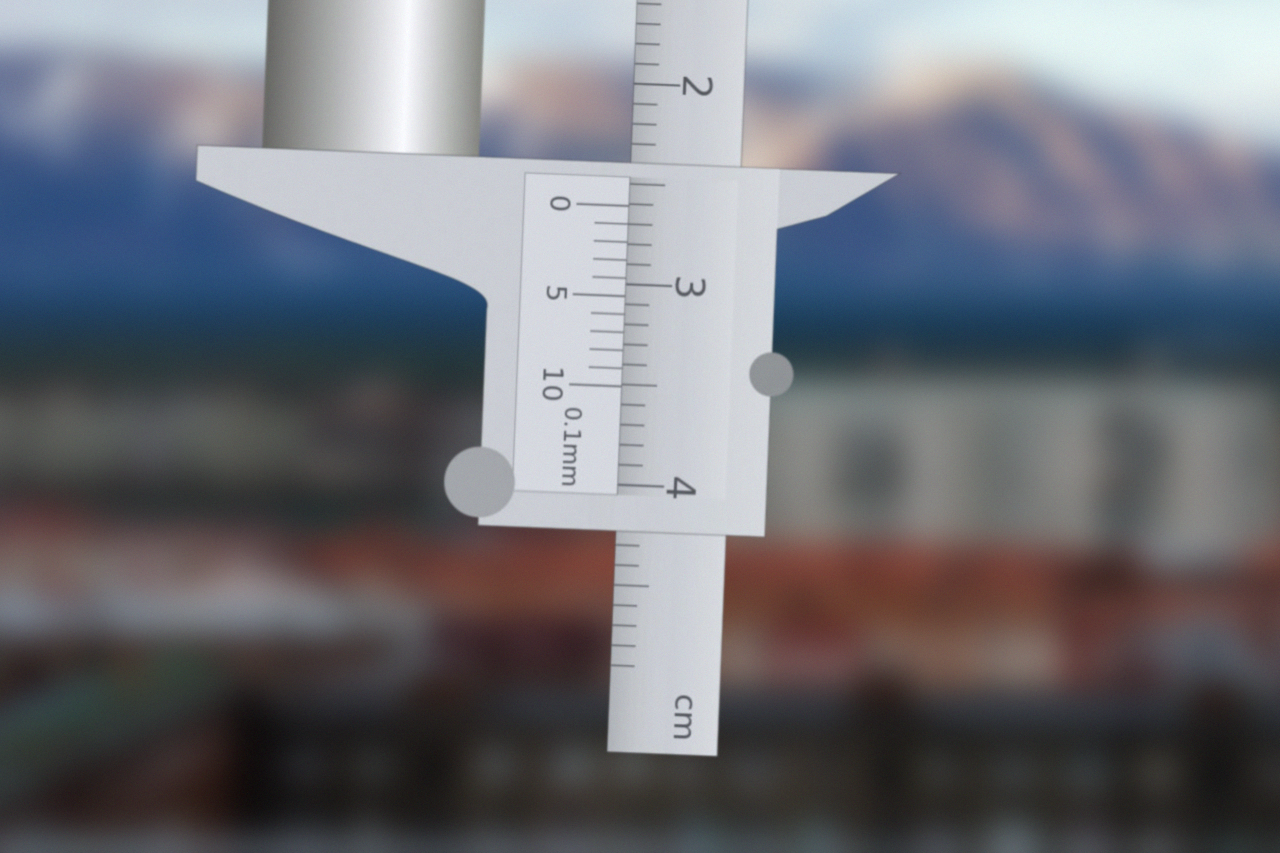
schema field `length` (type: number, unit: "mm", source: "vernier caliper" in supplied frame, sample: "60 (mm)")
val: 26.1 (mm)
